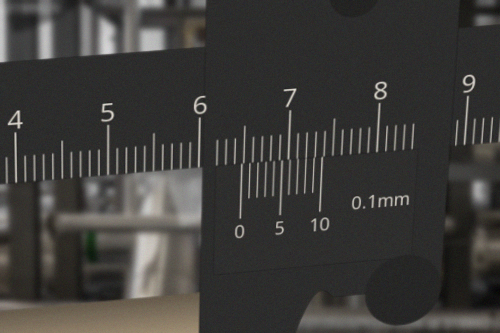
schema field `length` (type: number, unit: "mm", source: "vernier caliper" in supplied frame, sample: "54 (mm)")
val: 64.8 (mm)
